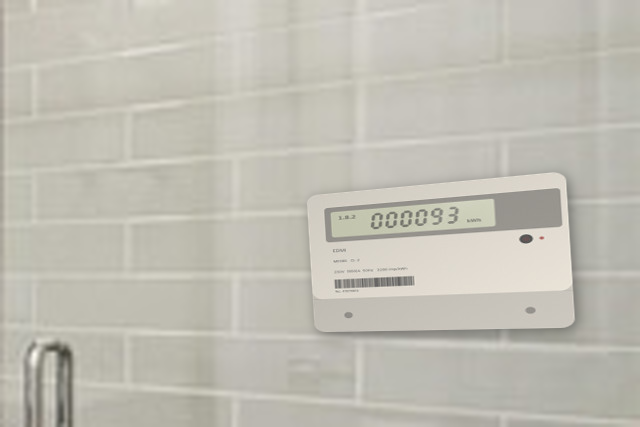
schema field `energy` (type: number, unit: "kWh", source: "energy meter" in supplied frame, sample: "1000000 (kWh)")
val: 93 (kWh)
